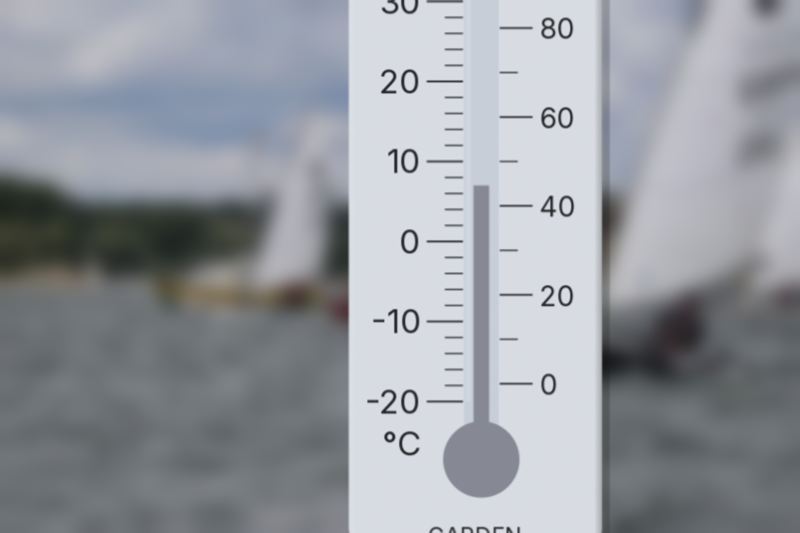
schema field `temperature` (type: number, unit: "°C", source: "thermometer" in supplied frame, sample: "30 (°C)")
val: 7 (°C)
